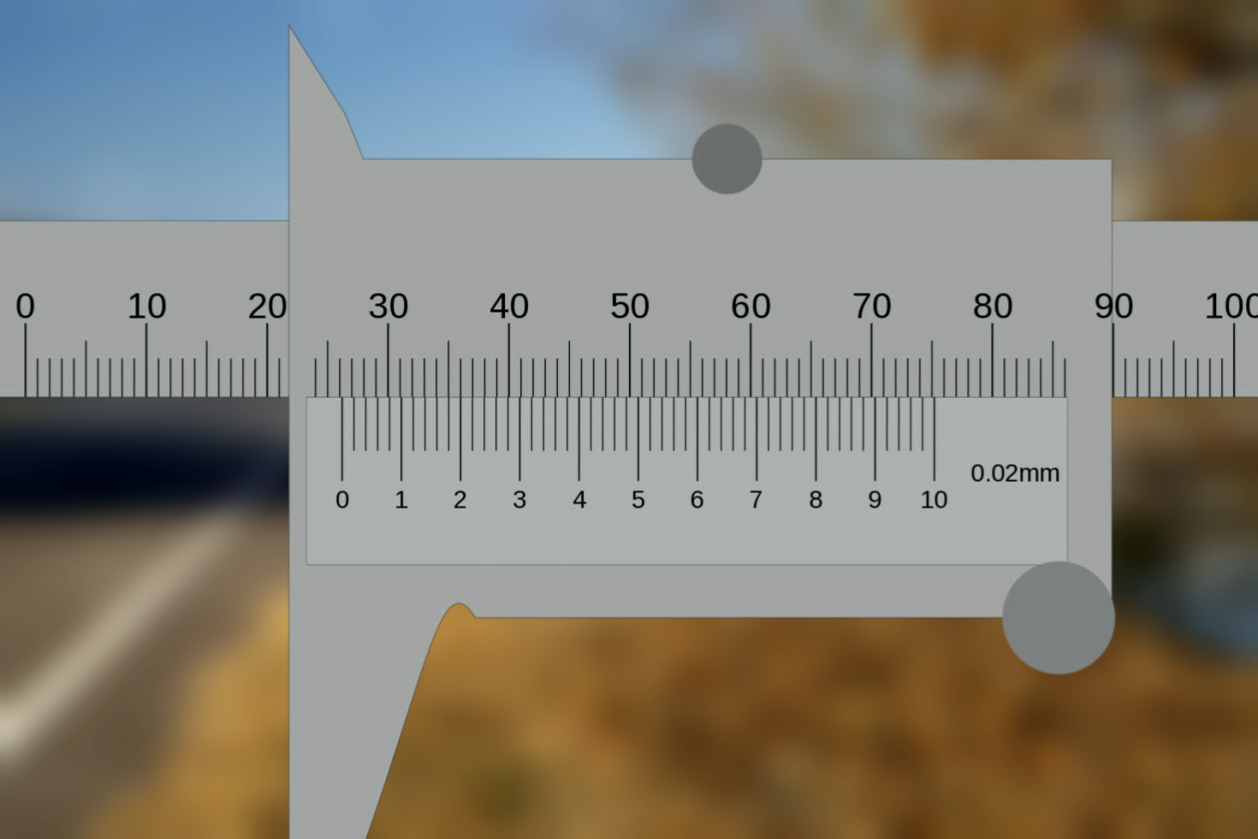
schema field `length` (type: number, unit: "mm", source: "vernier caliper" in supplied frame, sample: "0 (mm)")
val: 26.2 (mm)
